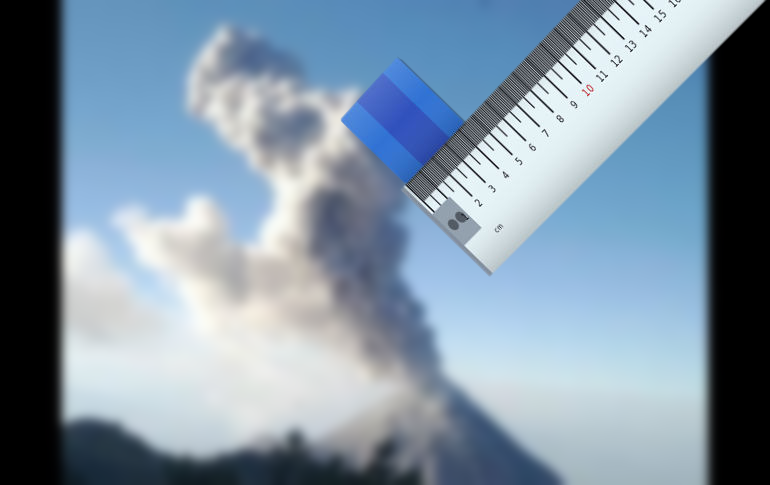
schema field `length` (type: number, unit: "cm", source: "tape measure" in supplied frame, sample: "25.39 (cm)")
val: 4.5 (cm)
